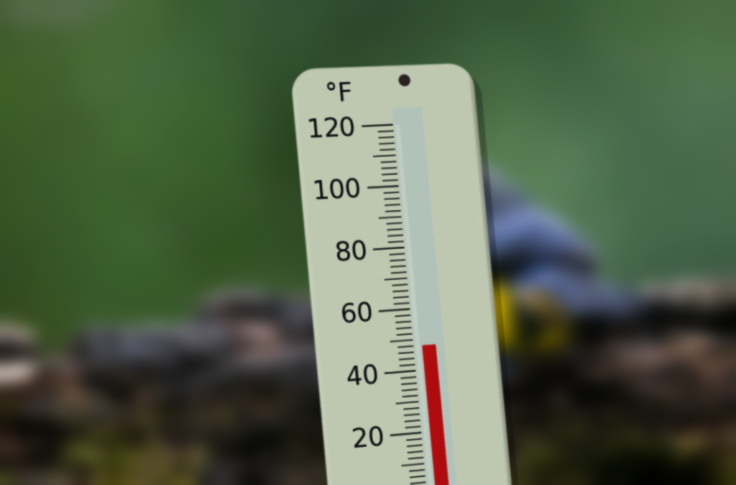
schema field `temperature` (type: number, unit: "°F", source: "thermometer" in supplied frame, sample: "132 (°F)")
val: 48 (°F)
